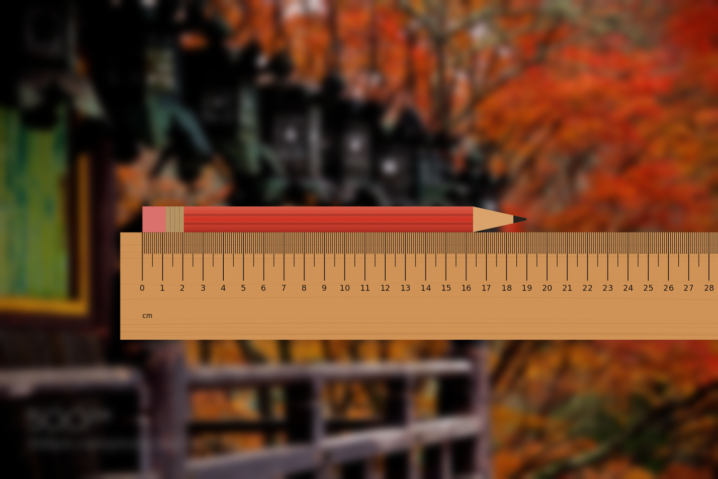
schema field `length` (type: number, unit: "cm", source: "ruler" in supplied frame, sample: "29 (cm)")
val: 19 (cm)
